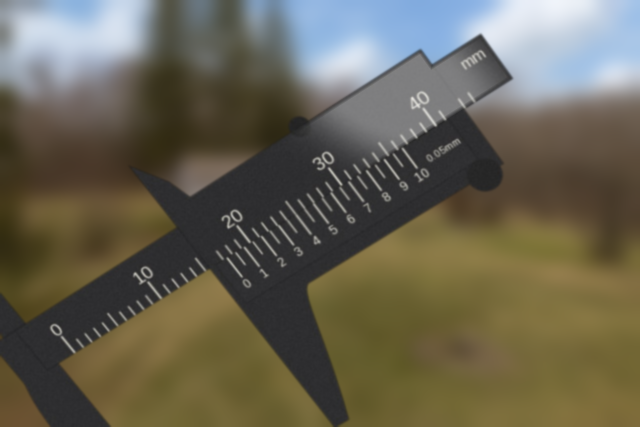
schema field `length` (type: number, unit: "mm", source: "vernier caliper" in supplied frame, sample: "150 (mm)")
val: 17.4 (mm)
